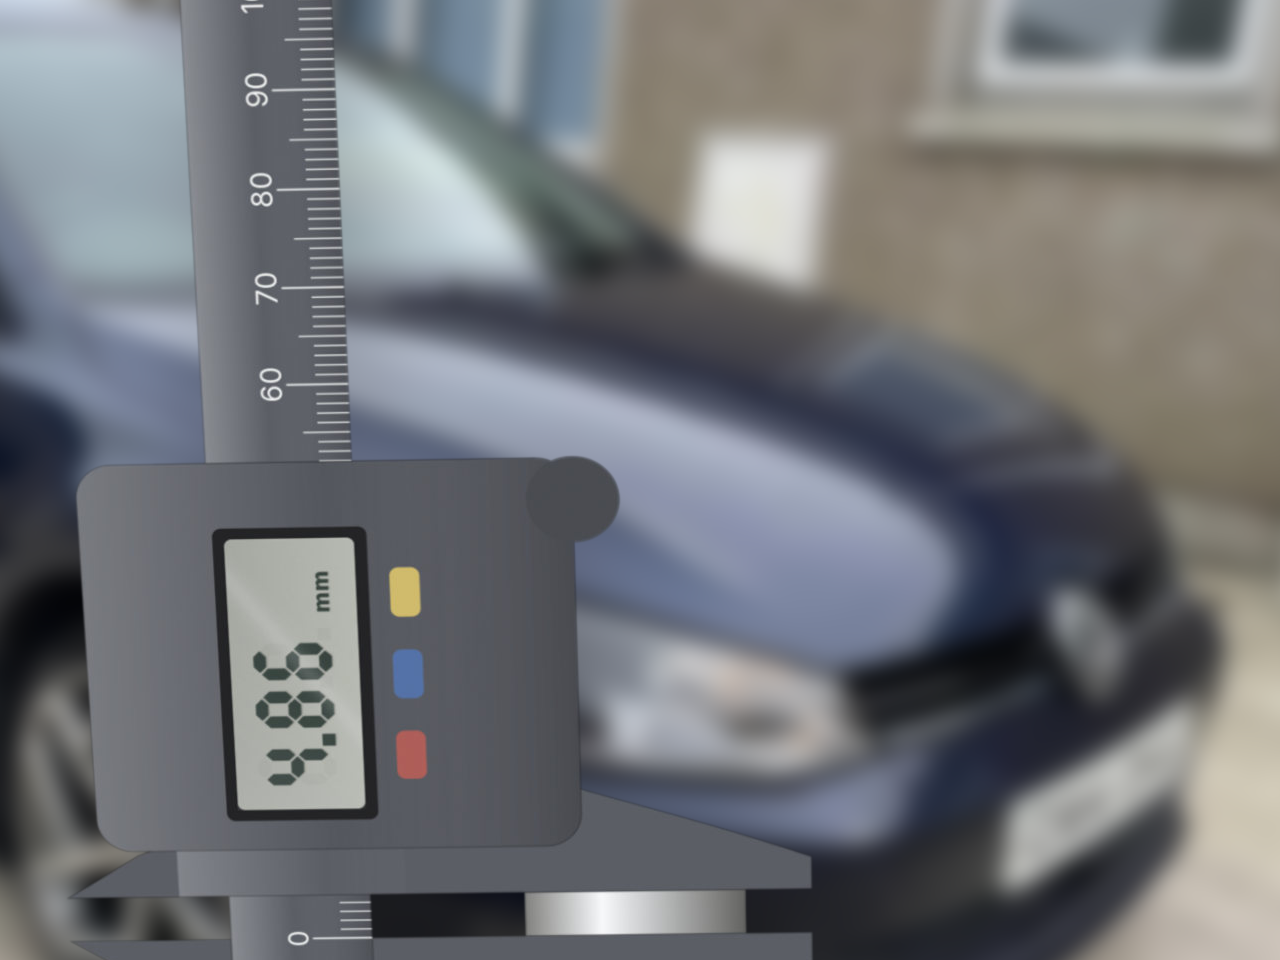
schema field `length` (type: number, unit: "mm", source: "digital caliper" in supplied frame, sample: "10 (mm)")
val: 4.86 (mm)
